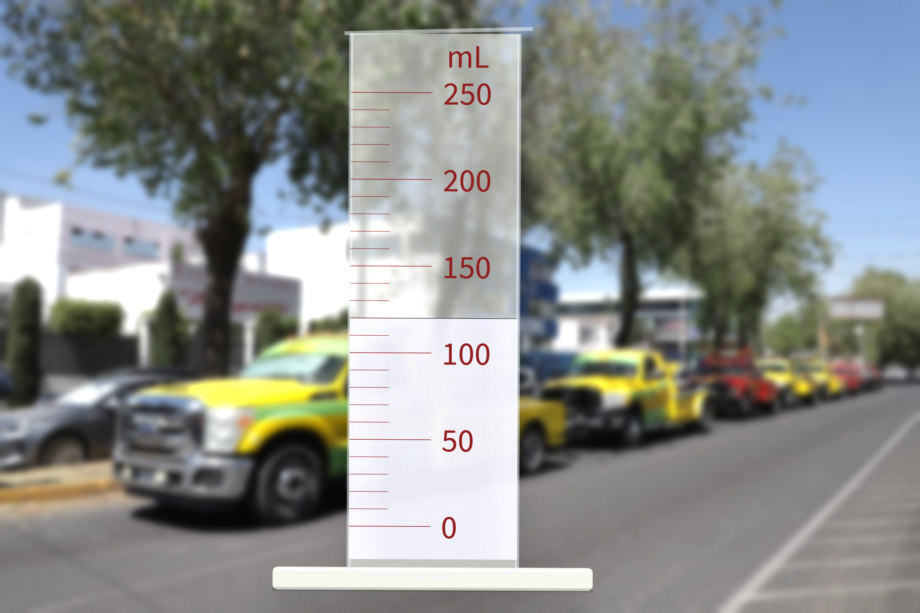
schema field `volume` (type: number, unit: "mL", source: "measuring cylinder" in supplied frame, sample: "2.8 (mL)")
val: 120 (mL)
